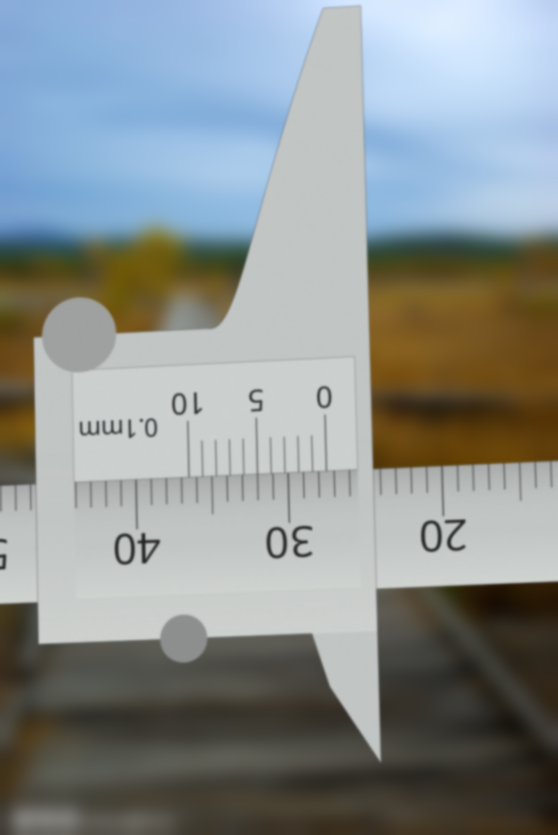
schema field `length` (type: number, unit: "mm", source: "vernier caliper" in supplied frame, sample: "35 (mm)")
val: 27.5 (mm)
